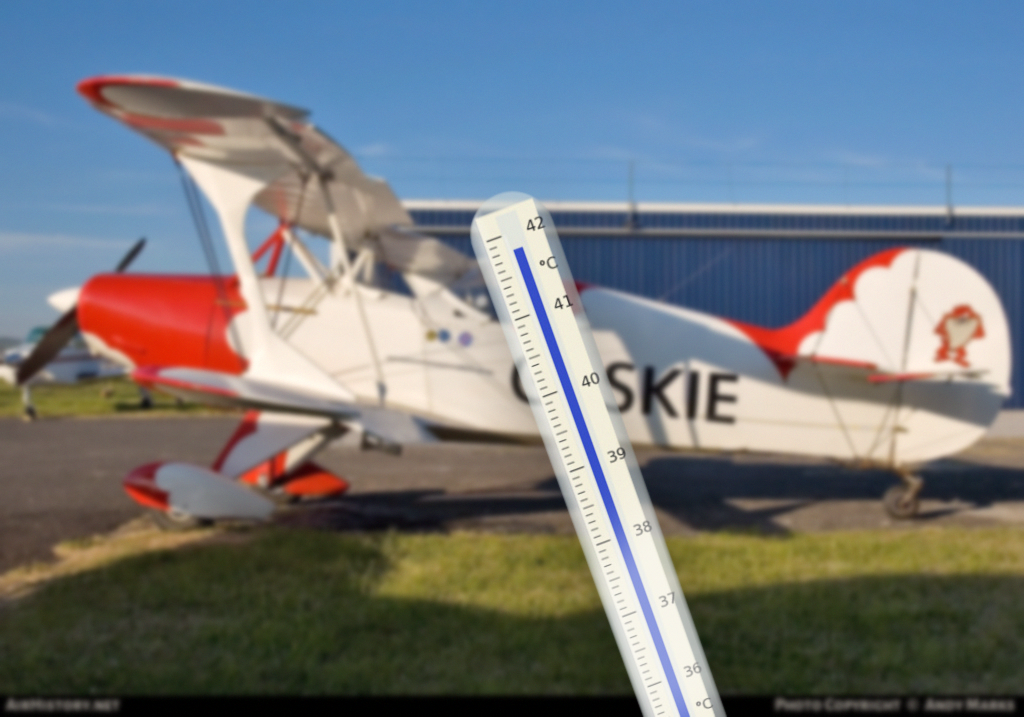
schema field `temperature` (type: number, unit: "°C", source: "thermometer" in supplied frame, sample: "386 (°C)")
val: 41.8 (°C)
